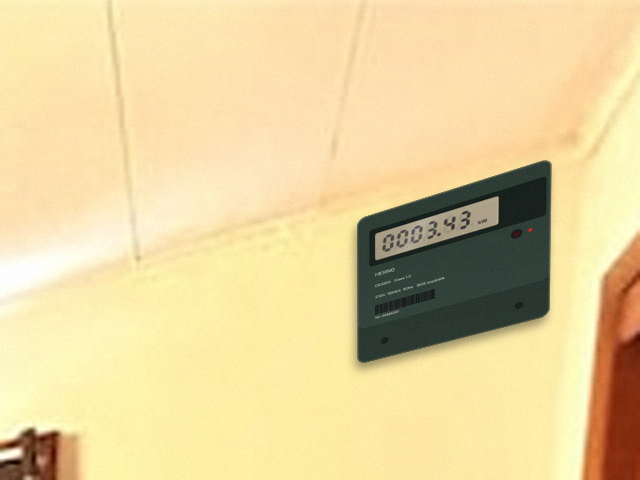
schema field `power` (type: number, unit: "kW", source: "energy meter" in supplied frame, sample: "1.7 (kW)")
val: 3.43 (kW)
